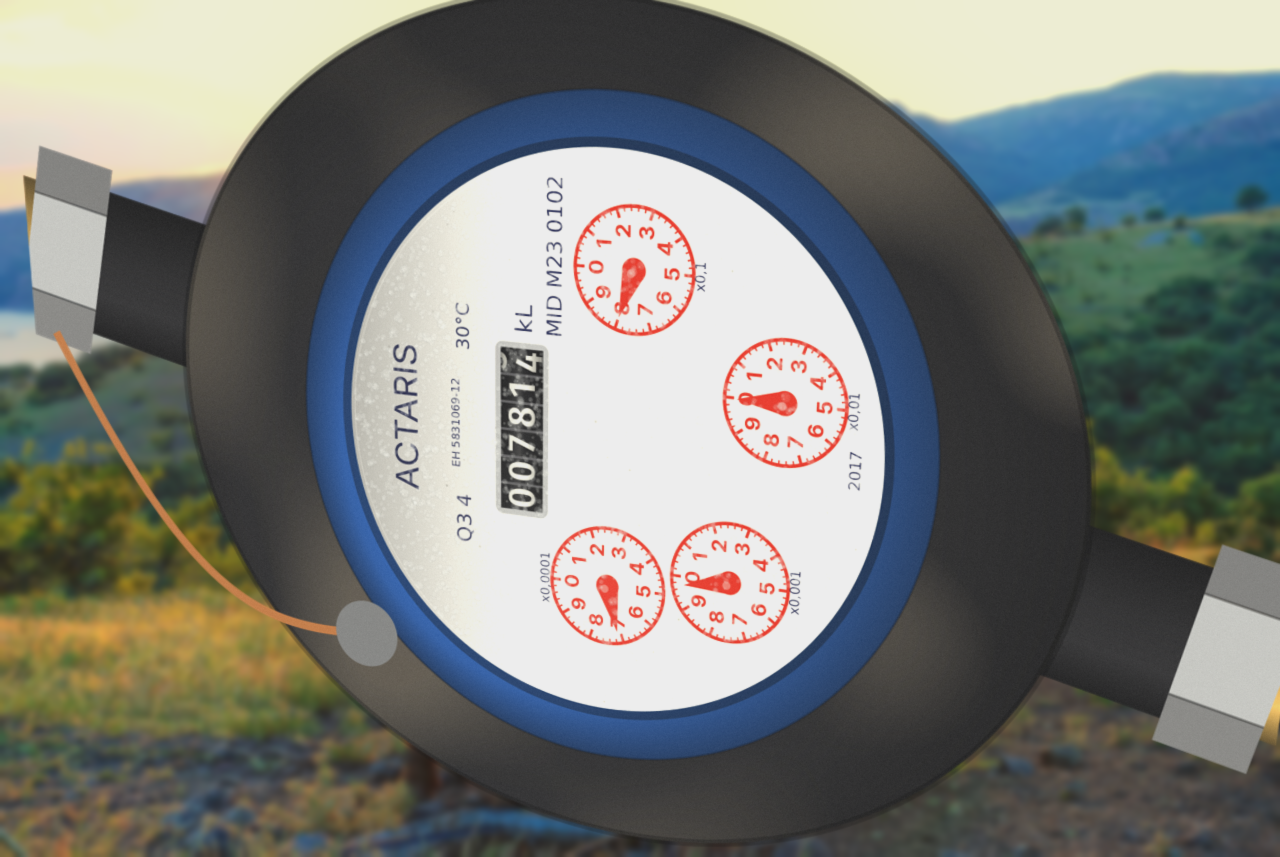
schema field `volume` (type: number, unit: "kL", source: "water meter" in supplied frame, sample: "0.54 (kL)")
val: 7813.7997 (kL)
